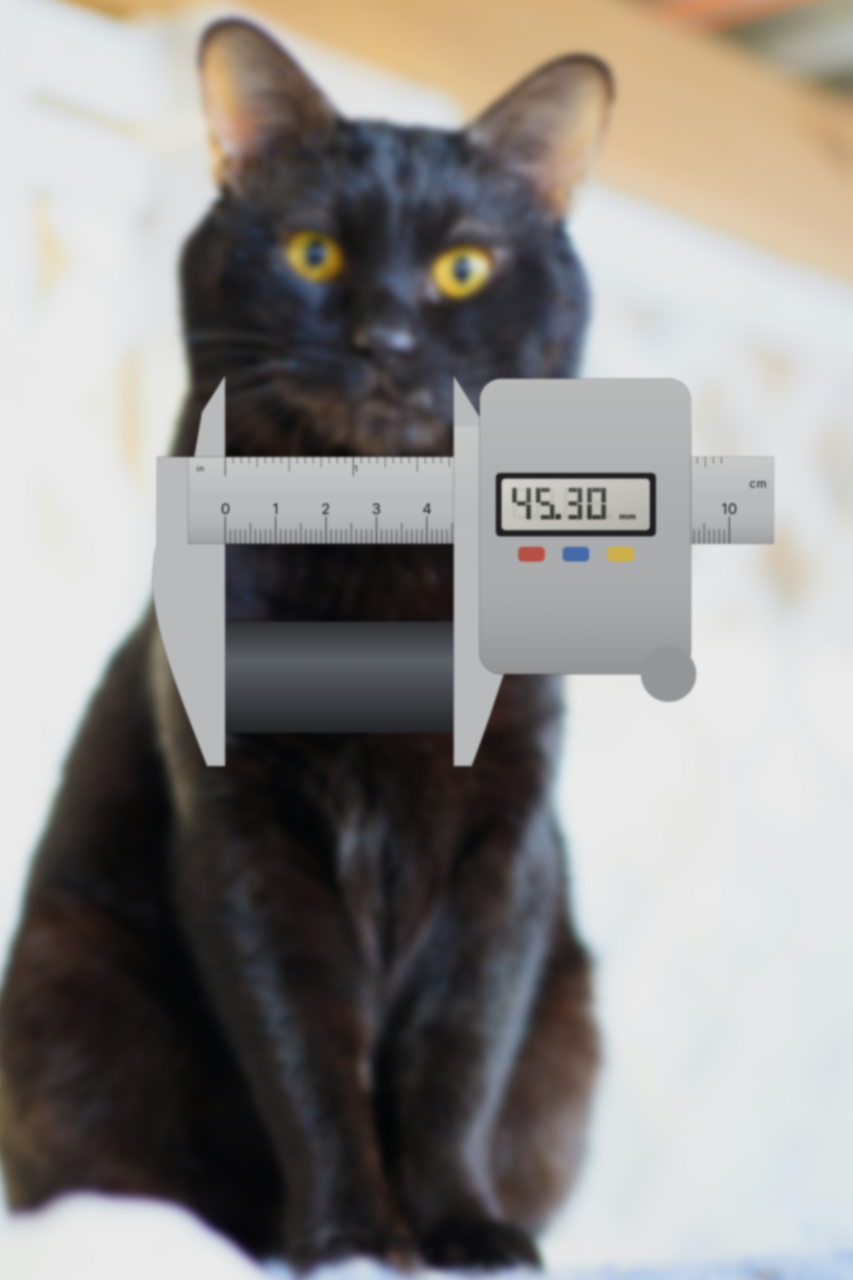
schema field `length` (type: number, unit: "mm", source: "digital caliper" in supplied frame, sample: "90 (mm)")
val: 45.30 (mm)
